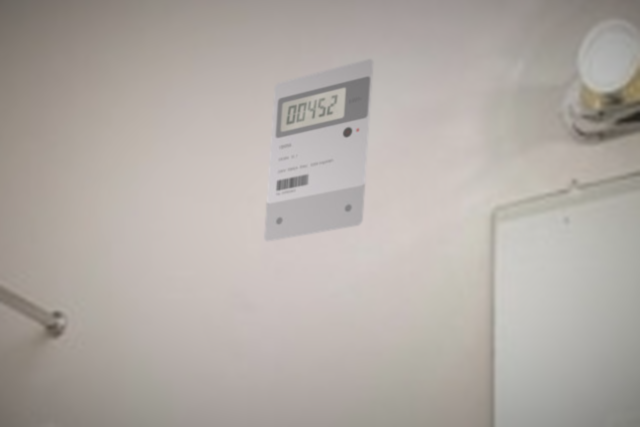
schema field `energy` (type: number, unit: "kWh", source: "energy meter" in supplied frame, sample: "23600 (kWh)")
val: 452 (kWh)
